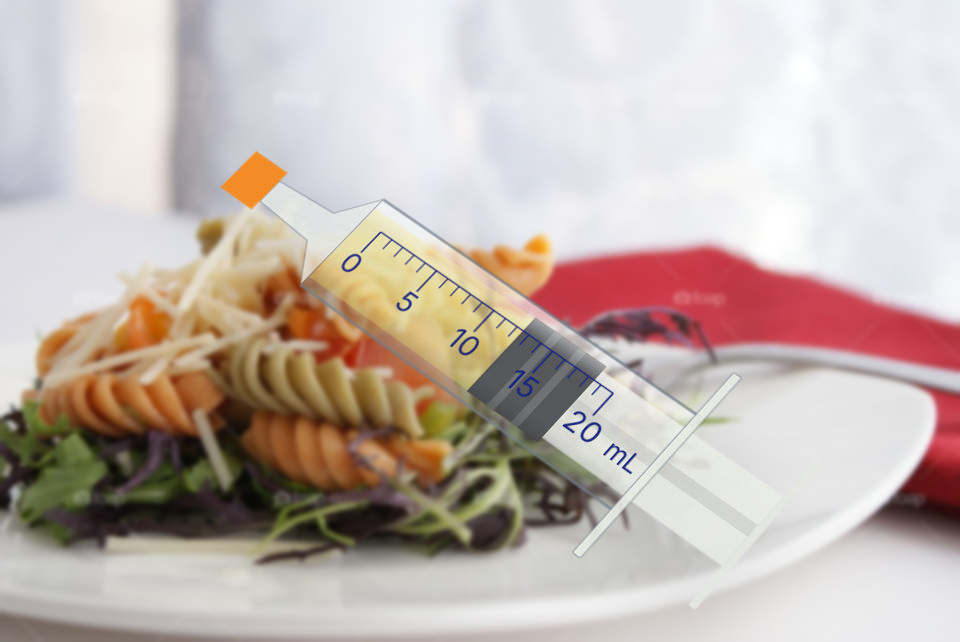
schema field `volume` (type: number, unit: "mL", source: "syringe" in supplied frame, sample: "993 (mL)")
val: 12.5 (mL)
